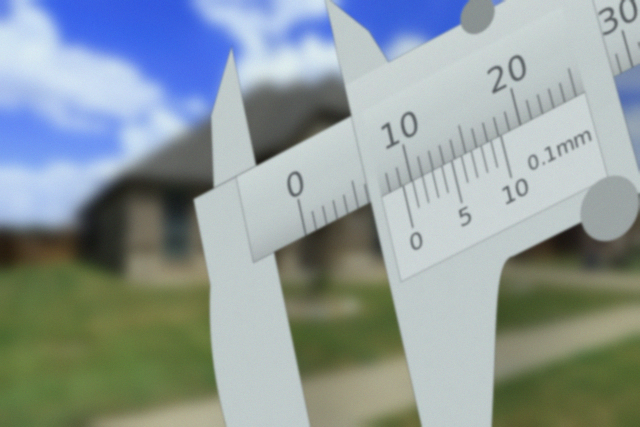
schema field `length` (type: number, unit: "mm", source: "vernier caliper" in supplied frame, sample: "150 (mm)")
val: 9.2 (mm)
